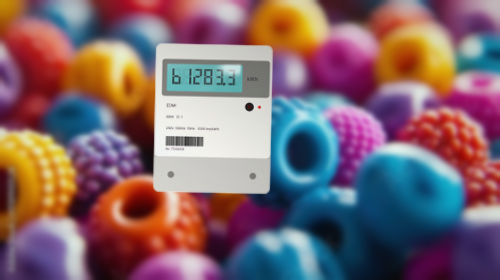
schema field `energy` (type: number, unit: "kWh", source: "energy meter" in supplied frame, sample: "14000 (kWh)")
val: 61283.3 (kWh)
